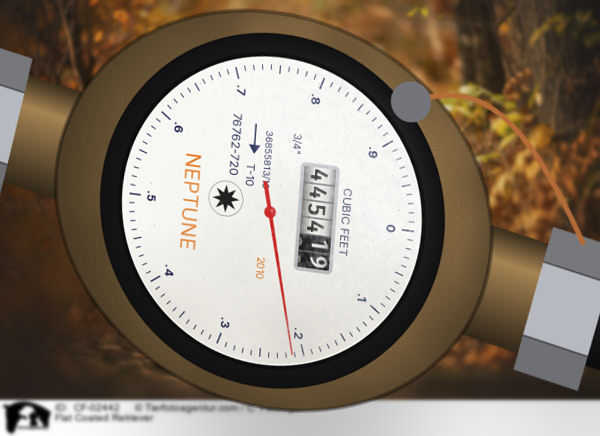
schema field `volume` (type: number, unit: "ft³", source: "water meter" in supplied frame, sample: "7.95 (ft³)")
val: 445419.21 (ft³)
